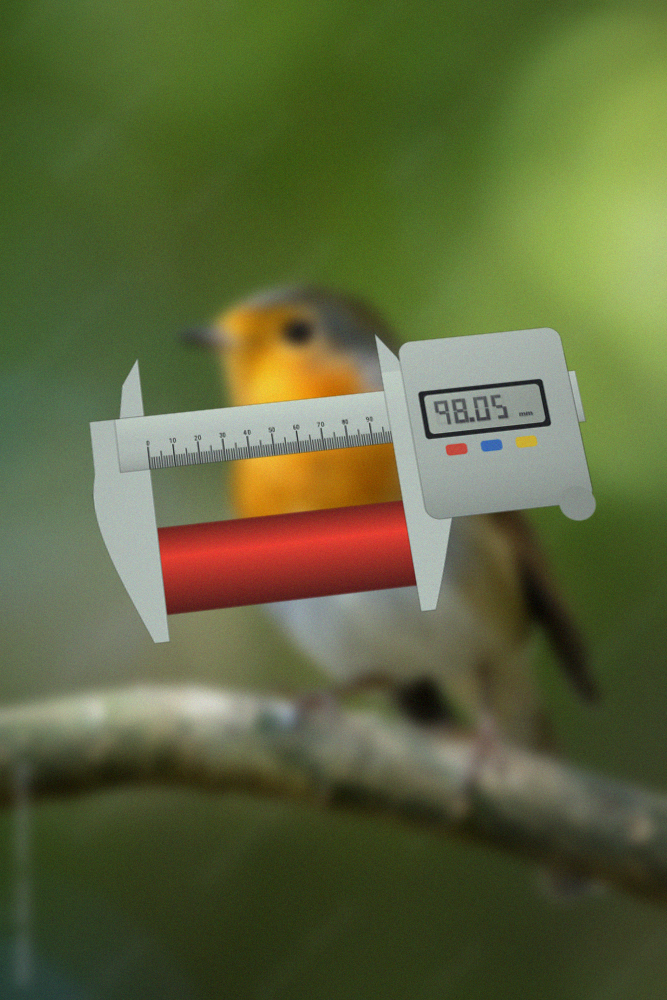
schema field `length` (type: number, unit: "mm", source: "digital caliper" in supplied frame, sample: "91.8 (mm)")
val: 98.05 (mm)
